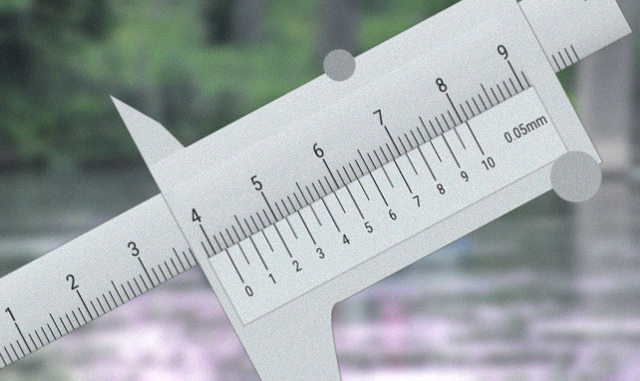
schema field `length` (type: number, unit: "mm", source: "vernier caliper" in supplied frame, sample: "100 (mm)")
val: 41.6 (mm)
